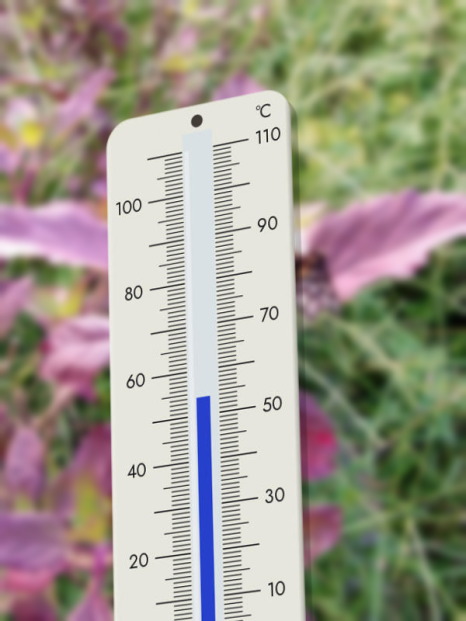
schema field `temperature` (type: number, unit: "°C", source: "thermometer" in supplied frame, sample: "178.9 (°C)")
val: 54 (°C)
